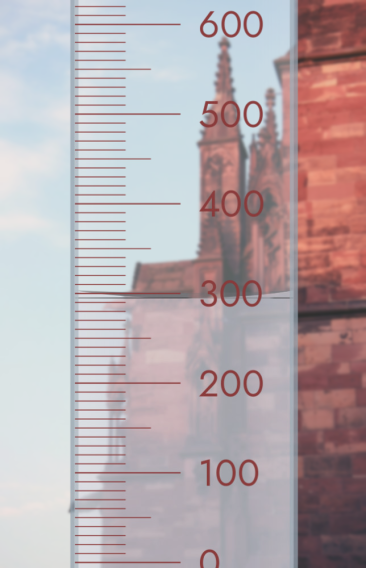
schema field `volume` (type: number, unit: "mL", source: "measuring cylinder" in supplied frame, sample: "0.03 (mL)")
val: 295 (mL)
